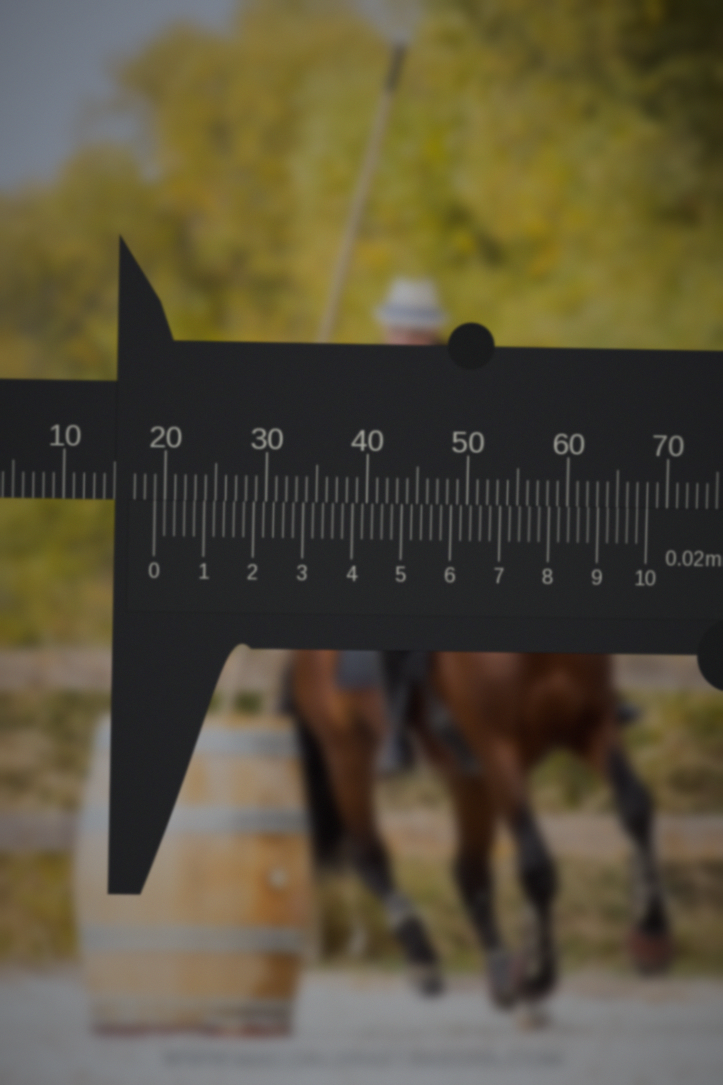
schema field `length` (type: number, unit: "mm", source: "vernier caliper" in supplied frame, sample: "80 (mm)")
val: 19.0 (mm)
